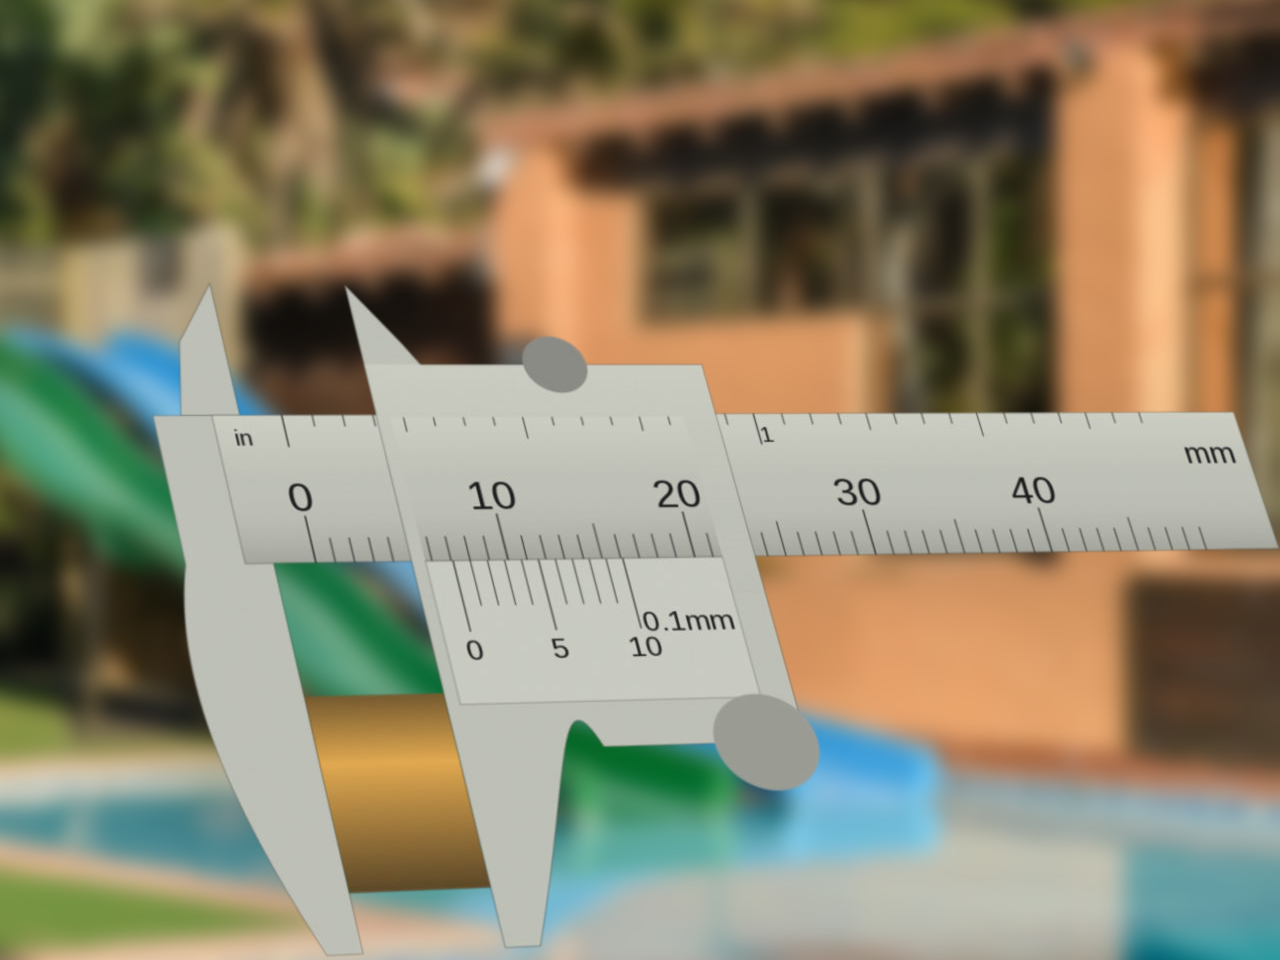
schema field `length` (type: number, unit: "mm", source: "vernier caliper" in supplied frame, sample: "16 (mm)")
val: 7.1 (mm)
